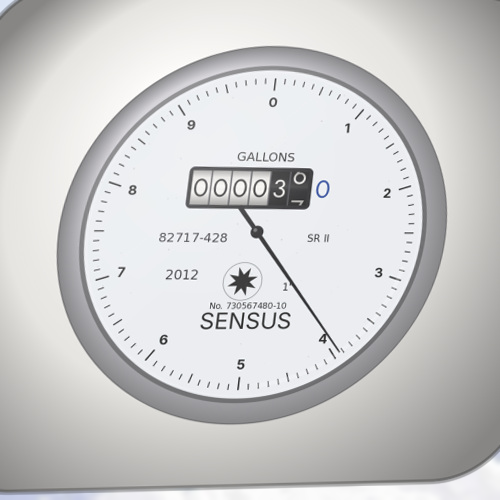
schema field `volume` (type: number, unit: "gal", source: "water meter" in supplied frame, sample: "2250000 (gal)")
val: 363.9 (gal)
